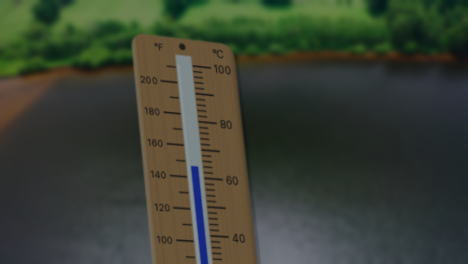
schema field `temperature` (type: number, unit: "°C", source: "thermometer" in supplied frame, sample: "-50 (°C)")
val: 64 (°C)
